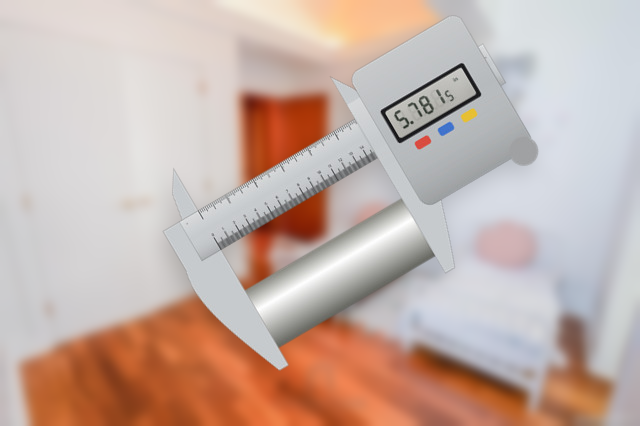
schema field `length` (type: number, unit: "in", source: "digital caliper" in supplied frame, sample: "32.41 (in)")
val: 5.7815 (in)
